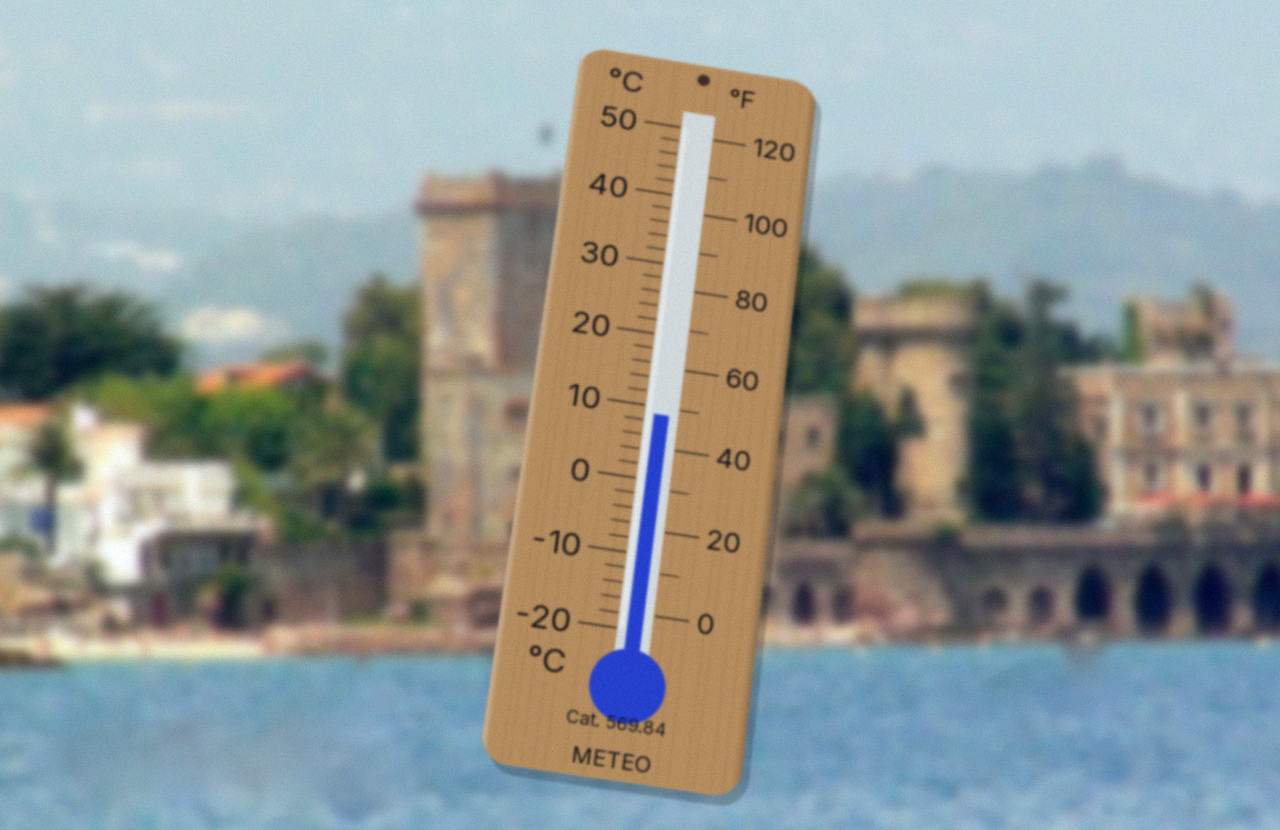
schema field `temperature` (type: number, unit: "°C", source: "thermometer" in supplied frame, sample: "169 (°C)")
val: 9 (°C)
